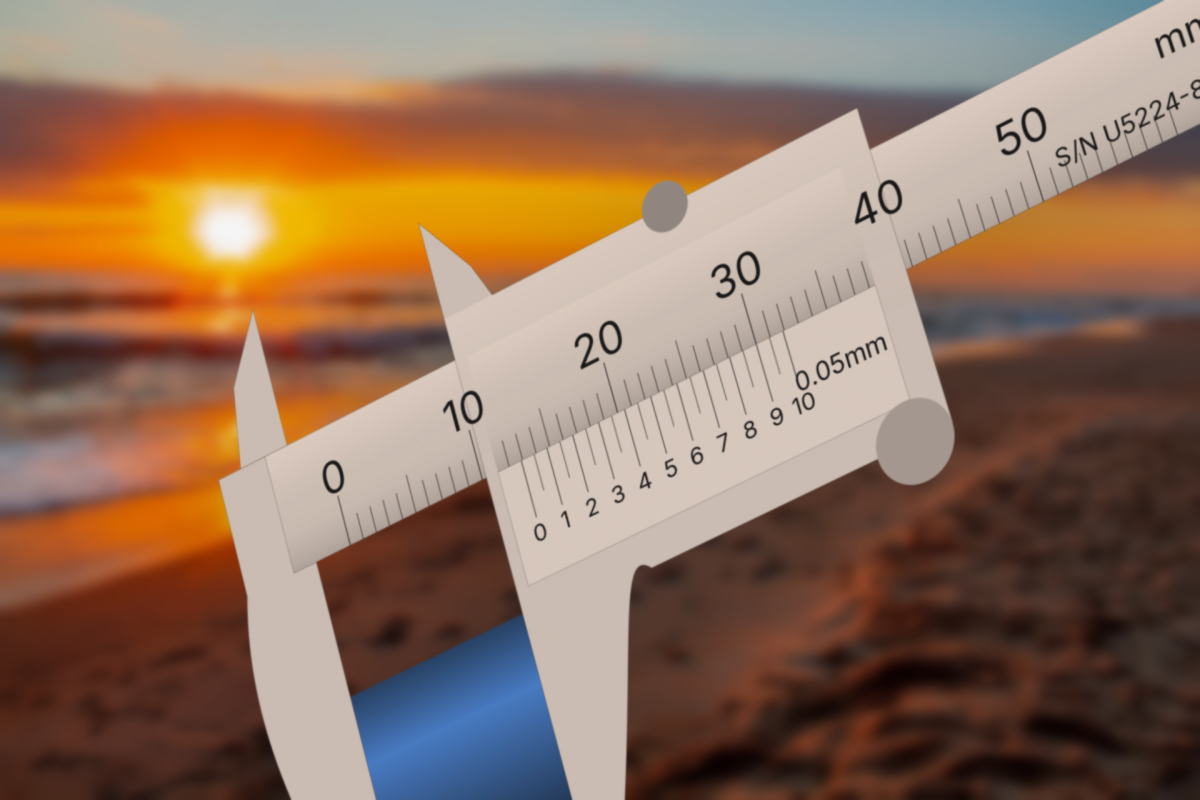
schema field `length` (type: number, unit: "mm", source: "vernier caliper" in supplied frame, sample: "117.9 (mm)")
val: 12.9 (mm)
